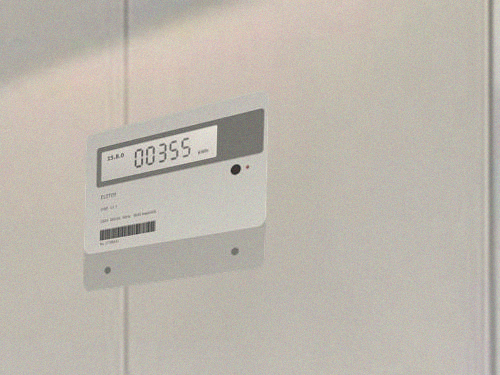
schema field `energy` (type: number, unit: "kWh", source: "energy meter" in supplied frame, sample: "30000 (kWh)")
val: 355 (kWh)
